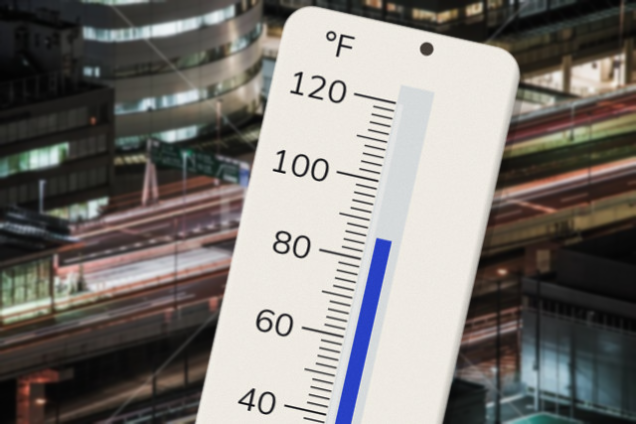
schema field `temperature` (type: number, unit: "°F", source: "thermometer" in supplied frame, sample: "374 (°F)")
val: 86 (°F)
